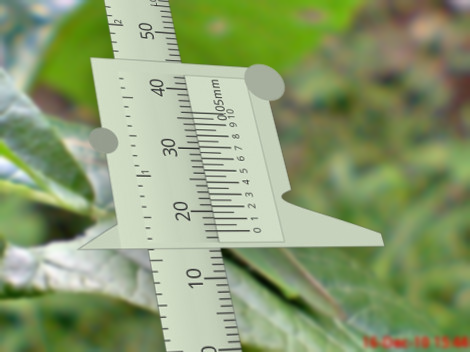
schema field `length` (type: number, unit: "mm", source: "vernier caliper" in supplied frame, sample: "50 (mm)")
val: 17.0 (mm)
